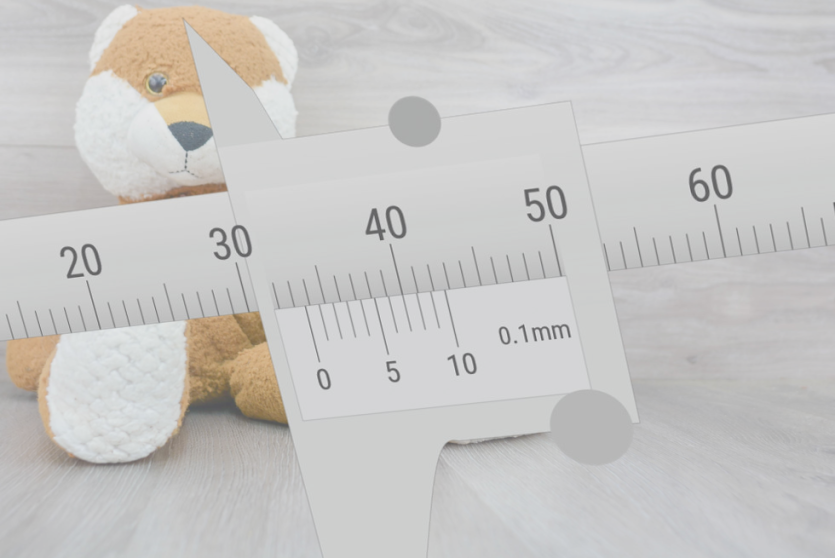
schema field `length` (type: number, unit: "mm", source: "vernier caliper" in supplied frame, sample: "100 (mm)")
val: 33.7 (mm)
